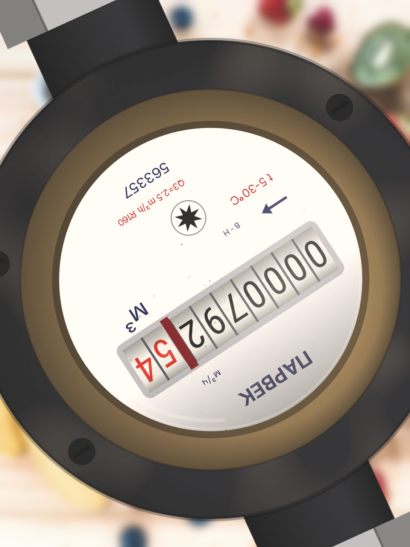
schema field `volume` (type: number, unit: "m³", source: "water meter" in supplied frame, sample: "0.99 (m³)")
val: 792.54 (m³)
